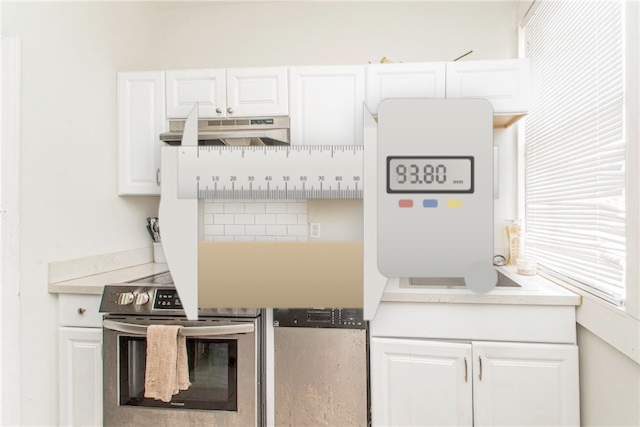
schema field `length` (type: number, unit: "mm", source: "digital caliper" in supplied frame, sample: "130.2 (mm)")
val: 93.80 (mm)
